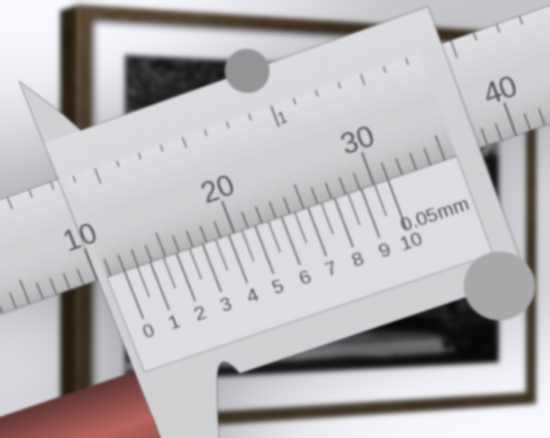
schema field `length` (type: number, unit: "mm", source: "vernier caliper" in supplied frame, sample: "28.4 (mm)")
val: 12.0 (mm)
